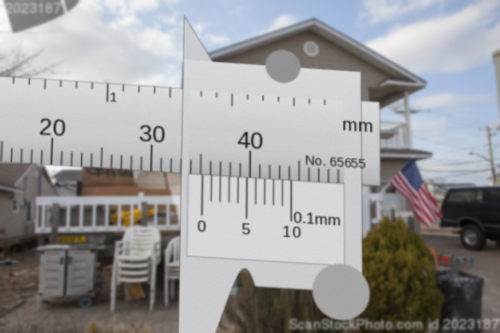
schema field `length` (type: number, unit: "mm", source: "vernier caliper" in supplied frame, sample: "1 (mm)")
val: 35.2 (mm)
